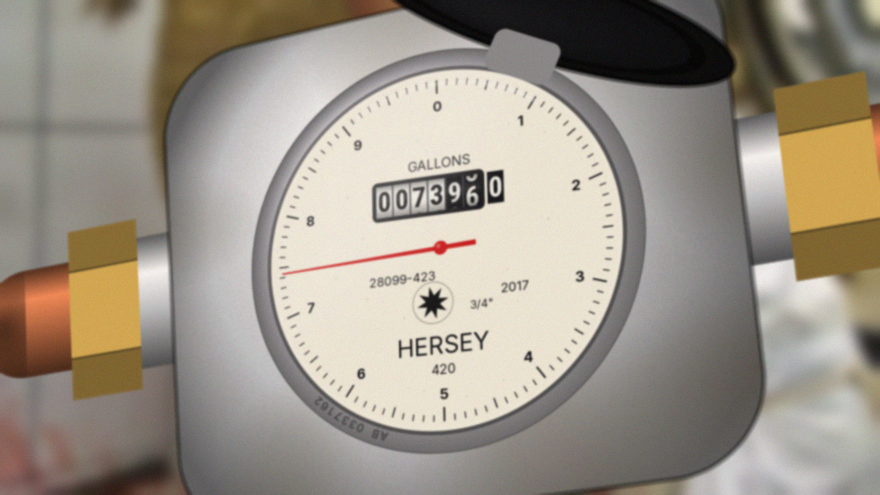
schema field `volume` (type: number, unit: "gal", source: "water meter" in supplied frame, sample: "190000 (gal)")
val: 73957.4 (gal)
